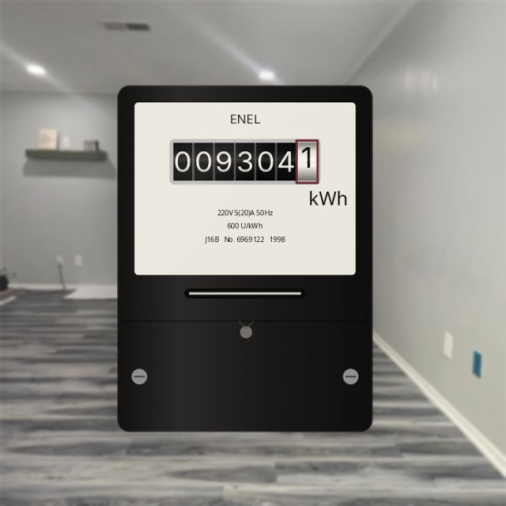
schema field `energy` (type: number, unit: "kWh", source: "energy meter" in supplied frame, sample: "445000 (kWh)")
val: 9304.1 (kWh)
